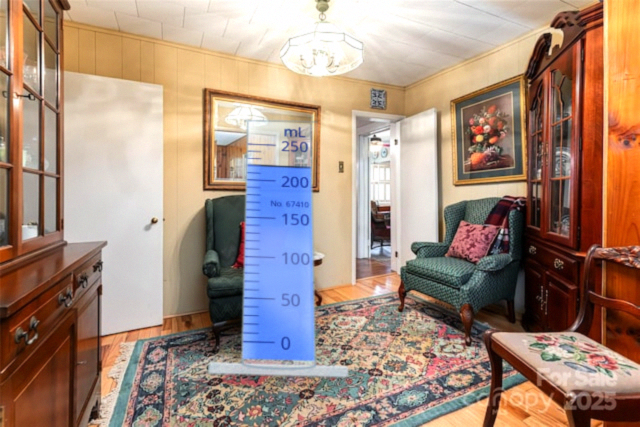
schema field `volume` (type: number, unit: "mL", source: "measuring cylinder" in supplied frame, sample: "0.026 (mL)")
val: 220 (mL)
